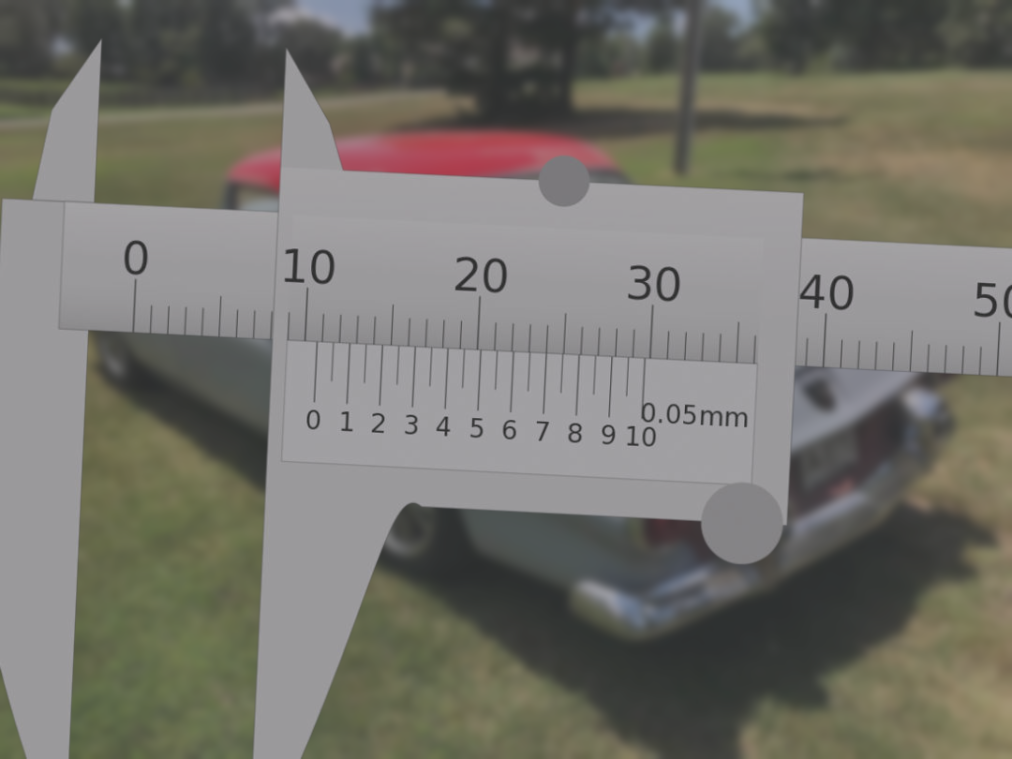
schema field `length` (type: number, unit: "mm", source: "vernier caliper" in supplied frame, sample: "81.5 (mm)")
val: 10.7 (mm)
